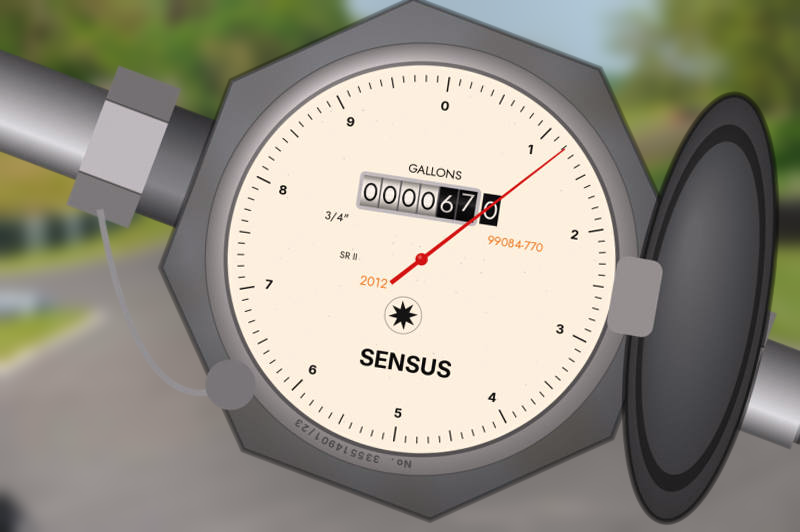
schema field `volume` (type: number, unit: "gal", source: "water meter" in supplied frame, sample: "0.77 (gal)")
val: 671.2 (gal)
